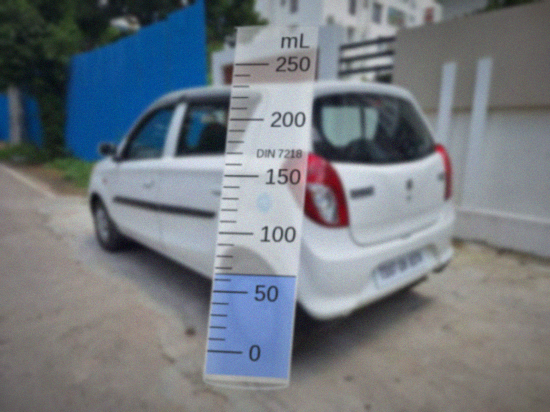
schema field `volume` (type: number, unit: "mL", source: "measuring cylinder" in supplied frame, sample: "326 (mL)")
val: 65 (mL)
